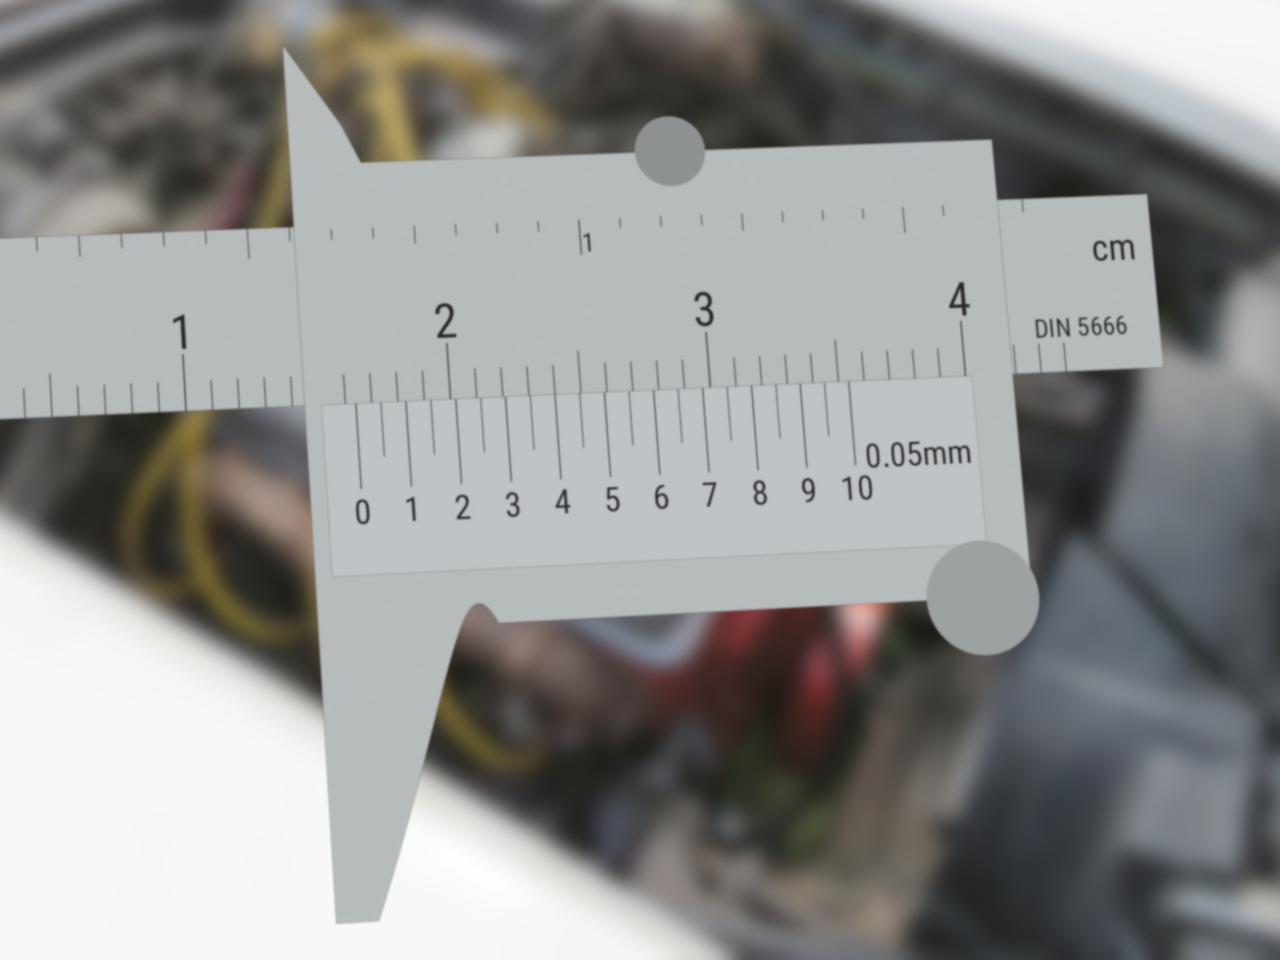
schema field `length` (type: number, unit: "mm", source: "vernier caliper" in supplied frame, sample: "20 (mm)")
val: 16.4 (mm)
